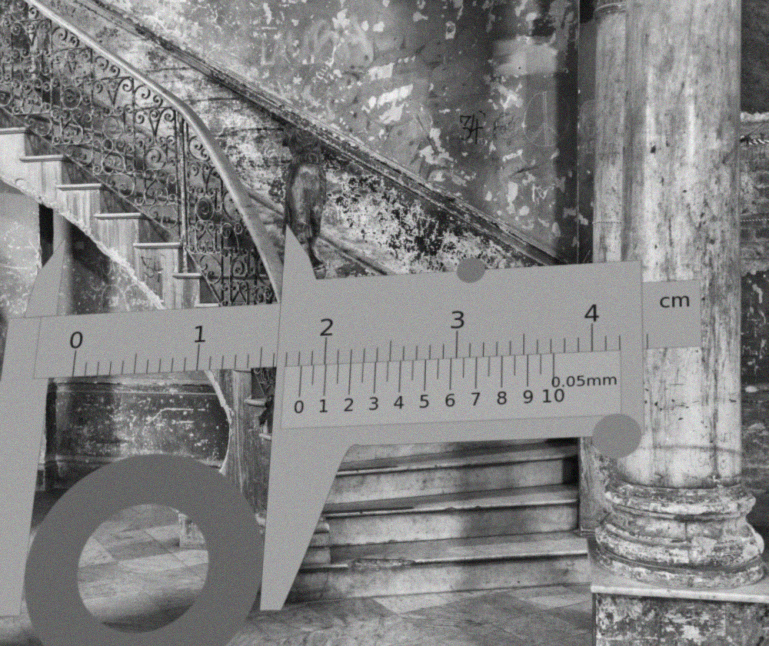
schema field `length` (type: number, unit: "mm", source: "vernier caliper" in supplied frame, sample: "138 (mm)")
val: 18.2 (mm)
